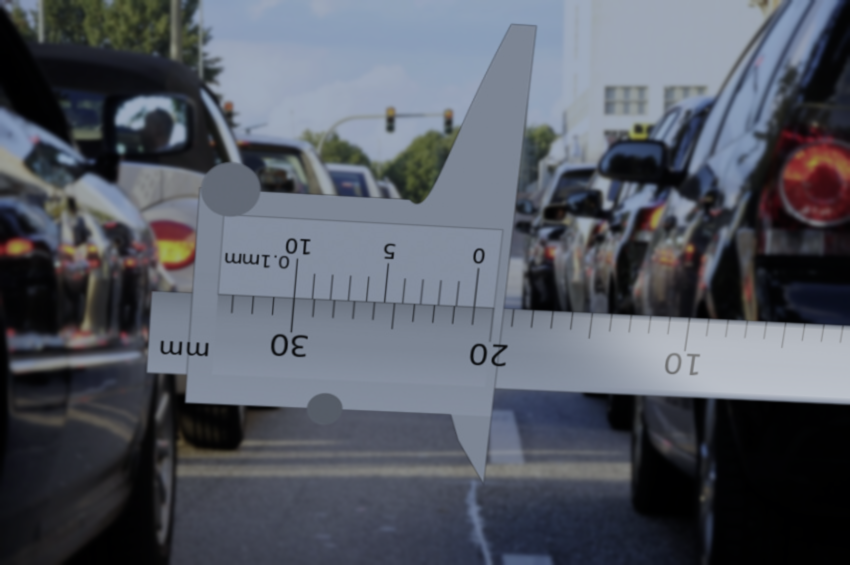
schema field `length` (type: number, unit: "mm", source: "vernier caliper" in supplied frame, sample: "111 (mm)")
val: 21.0 (mm)
